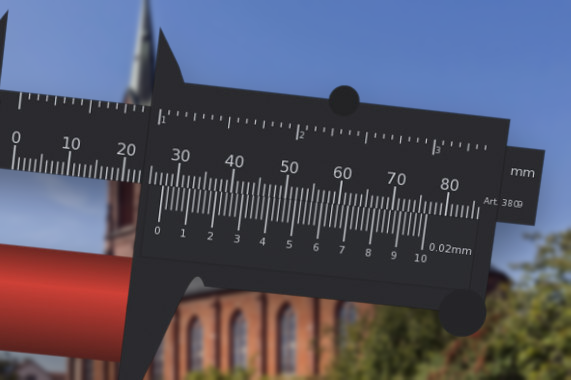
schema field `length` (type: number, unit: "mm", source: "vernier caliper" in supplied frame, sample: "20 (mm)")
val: 27.5 (mm)
